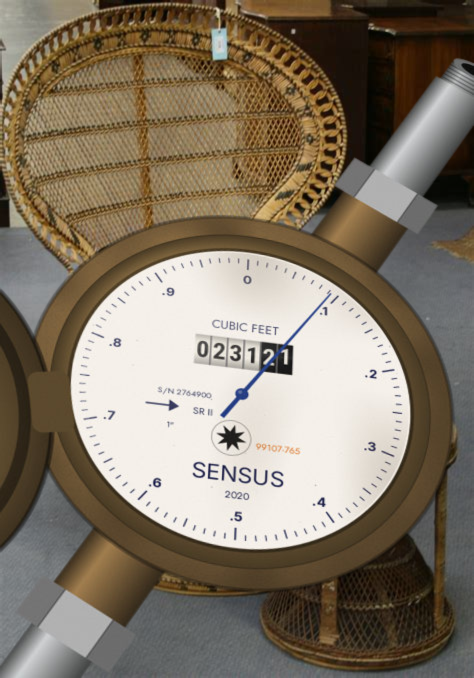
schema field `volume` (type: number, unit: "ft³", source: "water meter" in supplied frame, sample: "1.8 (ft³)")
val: 23121.09 (ft³)
